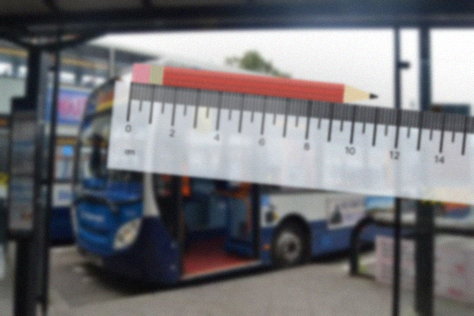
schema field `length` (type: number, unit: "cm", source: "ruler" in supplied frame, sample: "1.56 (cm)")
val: 11 (cm)
